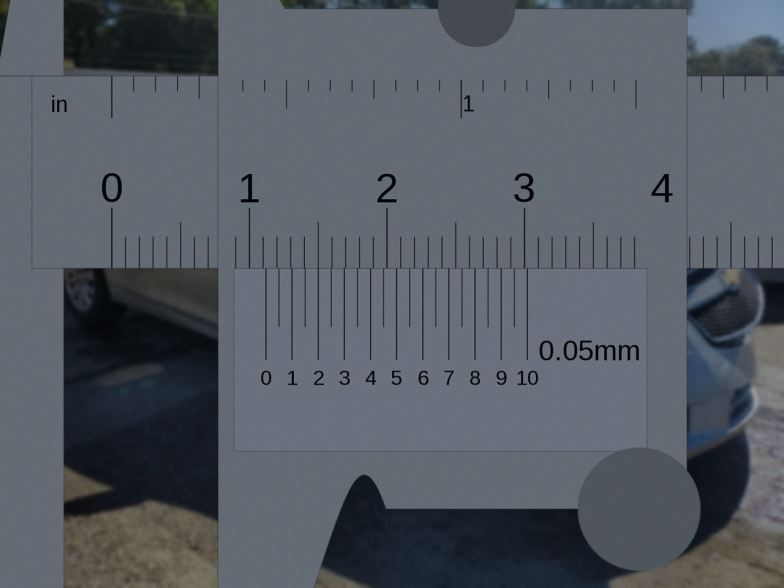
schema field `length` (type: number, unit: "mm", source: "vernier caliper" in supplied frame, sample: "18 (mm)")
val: 11.2 (mm)
